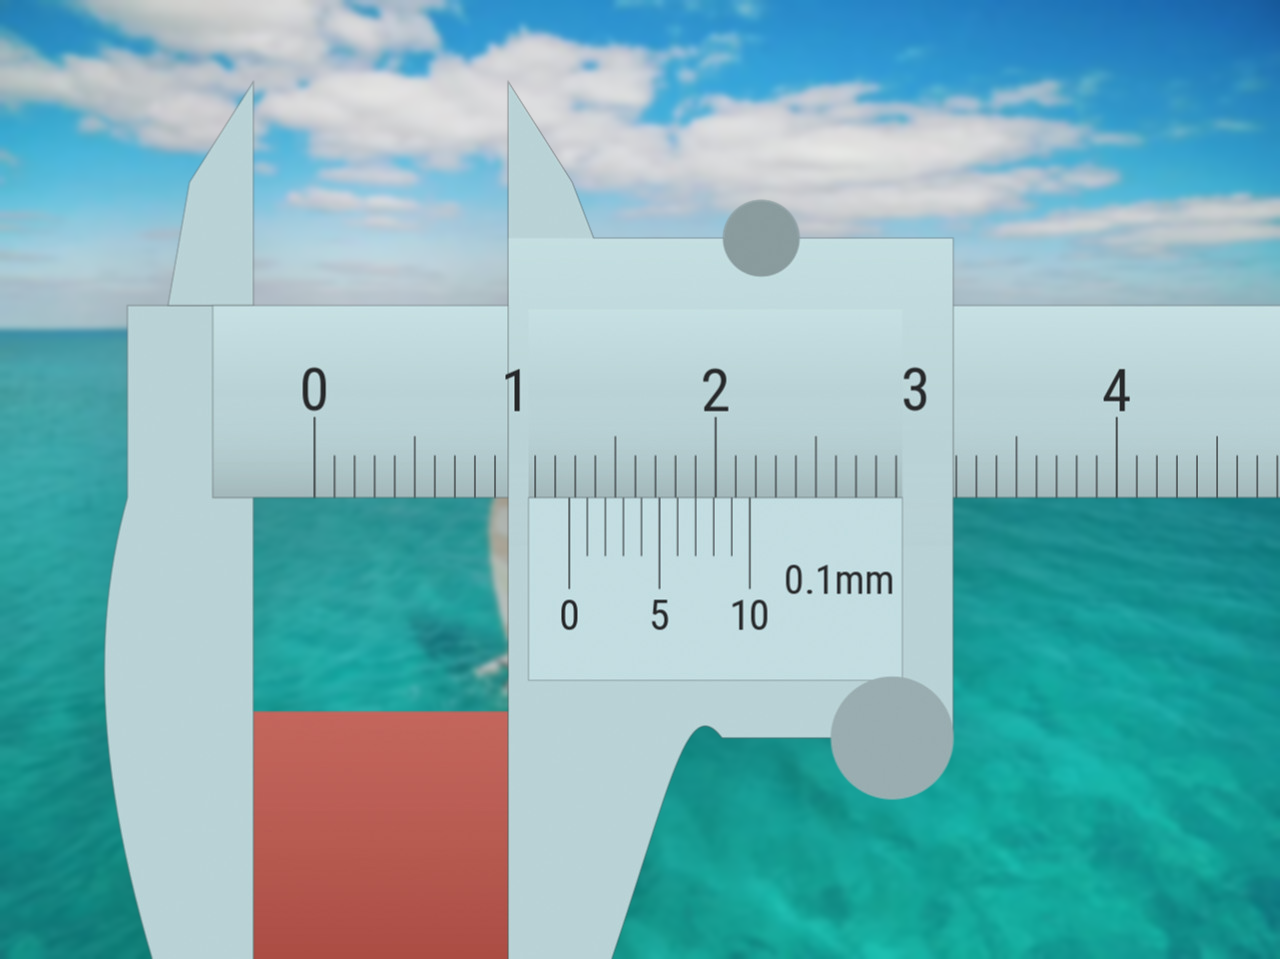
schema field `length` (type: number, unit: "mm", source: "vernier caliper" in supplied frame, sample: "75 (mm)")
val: 12.7 (mm)
